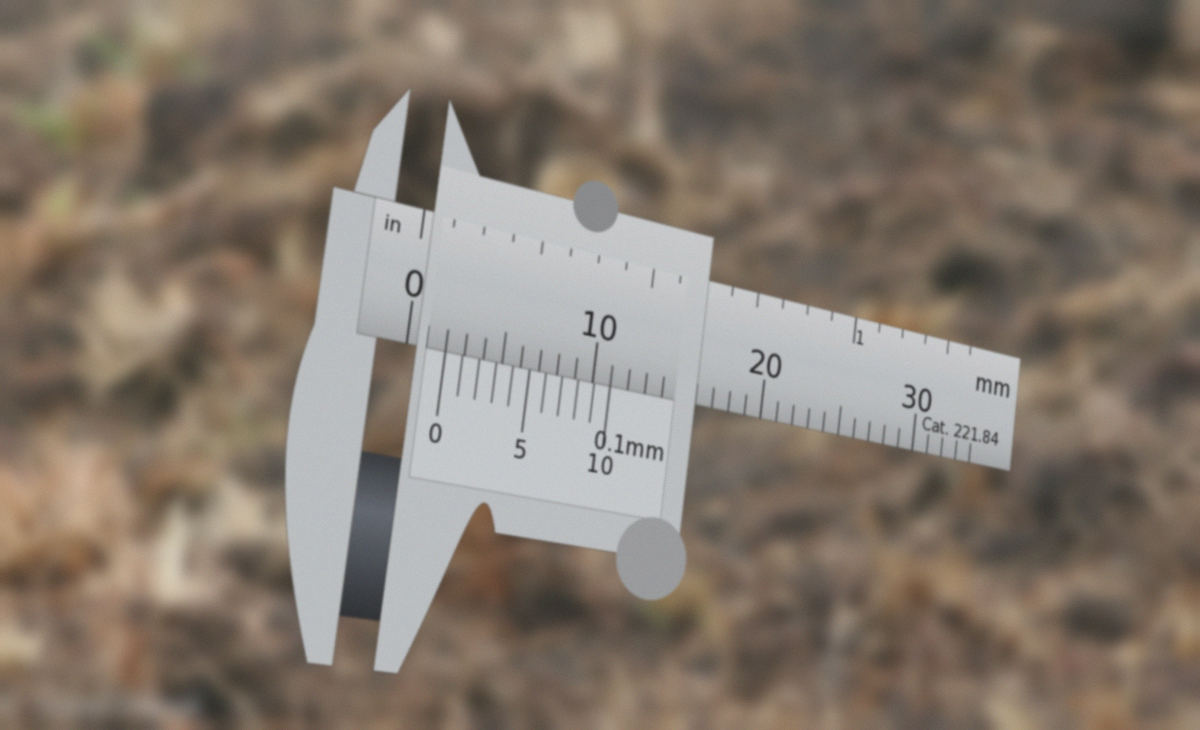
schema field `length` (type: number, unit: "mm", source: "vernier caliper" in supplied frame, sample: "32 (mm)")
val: 2.0 (mm)
